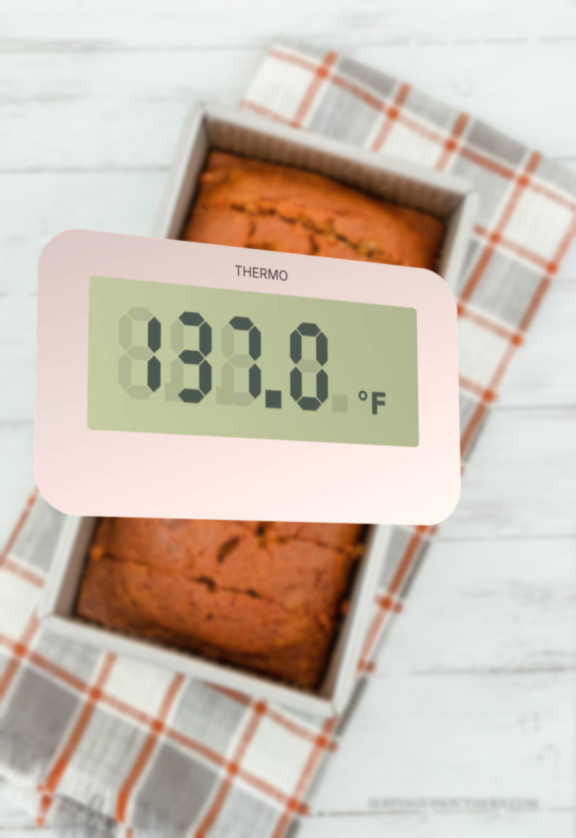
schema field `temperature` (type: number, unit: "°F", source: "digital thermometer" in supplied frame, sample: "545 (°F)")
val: 137.0 (°F)
